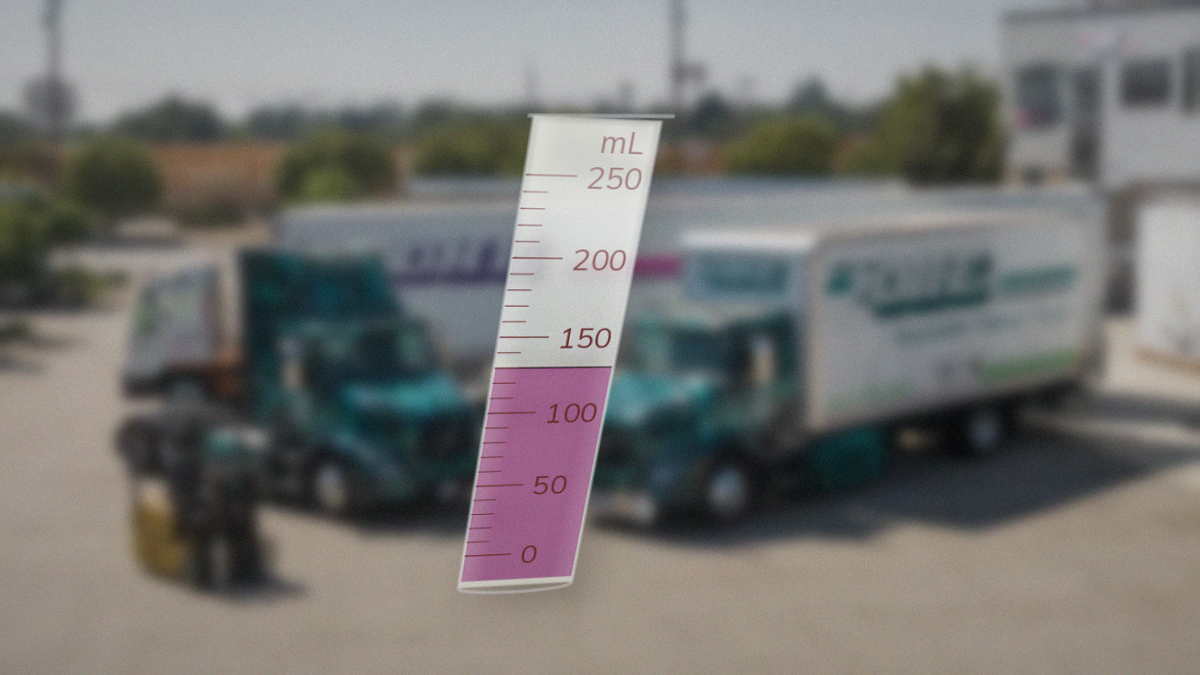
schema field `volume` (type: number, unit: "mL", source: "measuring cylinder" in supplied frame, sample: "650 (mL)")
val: 130 (mL)
